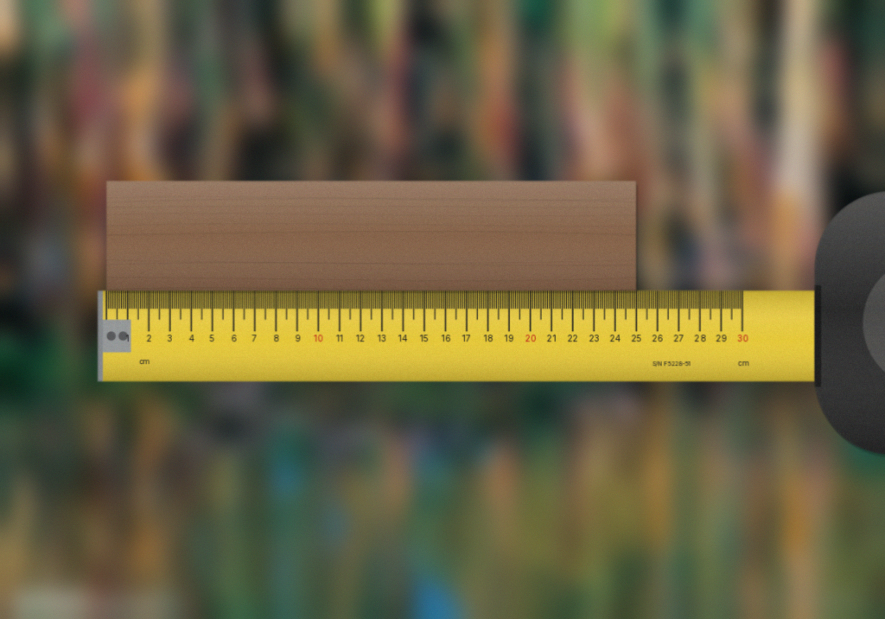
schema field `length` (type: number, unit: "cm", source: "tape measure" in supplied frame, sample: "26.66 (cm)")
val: 25 (cm)
